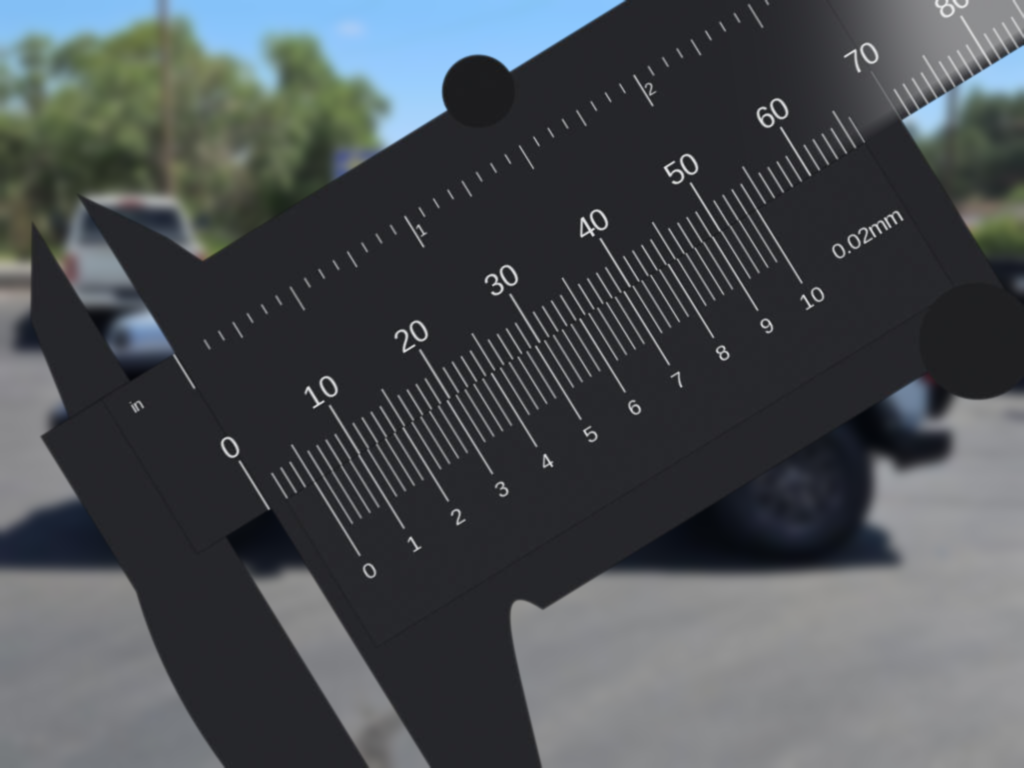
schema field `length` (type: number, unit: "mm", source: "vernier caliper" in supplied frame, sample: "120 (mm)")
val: 5.0 (mm)
